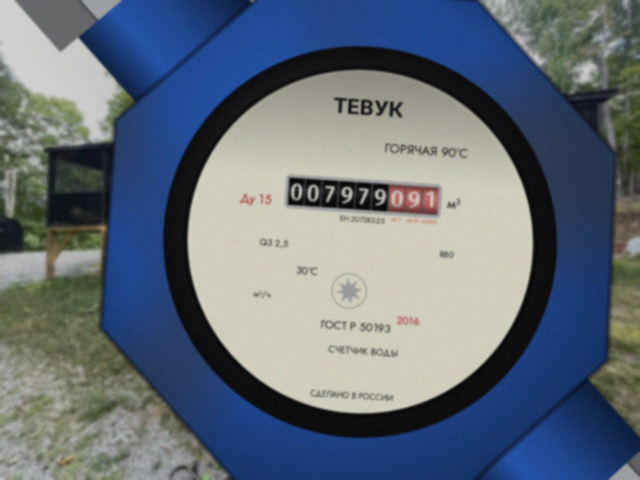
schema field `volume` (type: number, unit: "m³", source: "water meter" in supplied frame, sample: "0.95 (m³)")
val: 7979.091 (m³)
